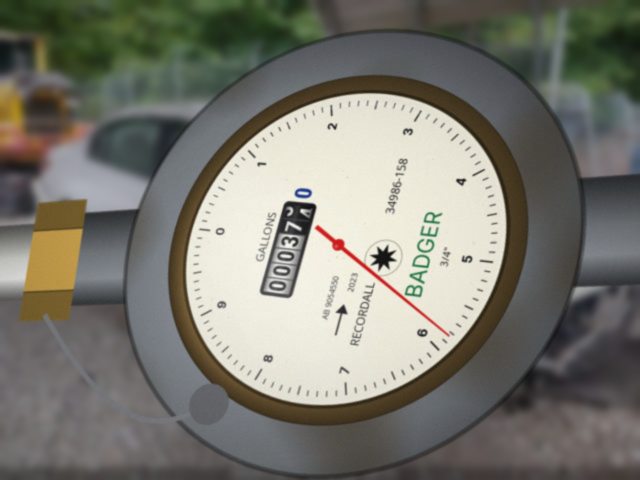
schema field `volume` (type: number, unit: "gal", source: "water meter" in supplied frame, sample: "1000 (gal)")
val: 3735.8 (gal)
